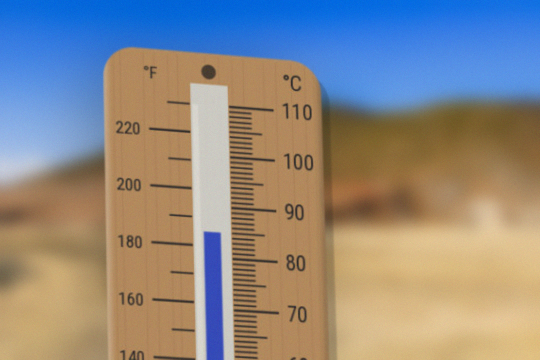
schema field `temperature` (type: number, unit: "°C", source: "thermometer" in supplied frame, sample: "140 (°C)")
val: 85 (°C)
